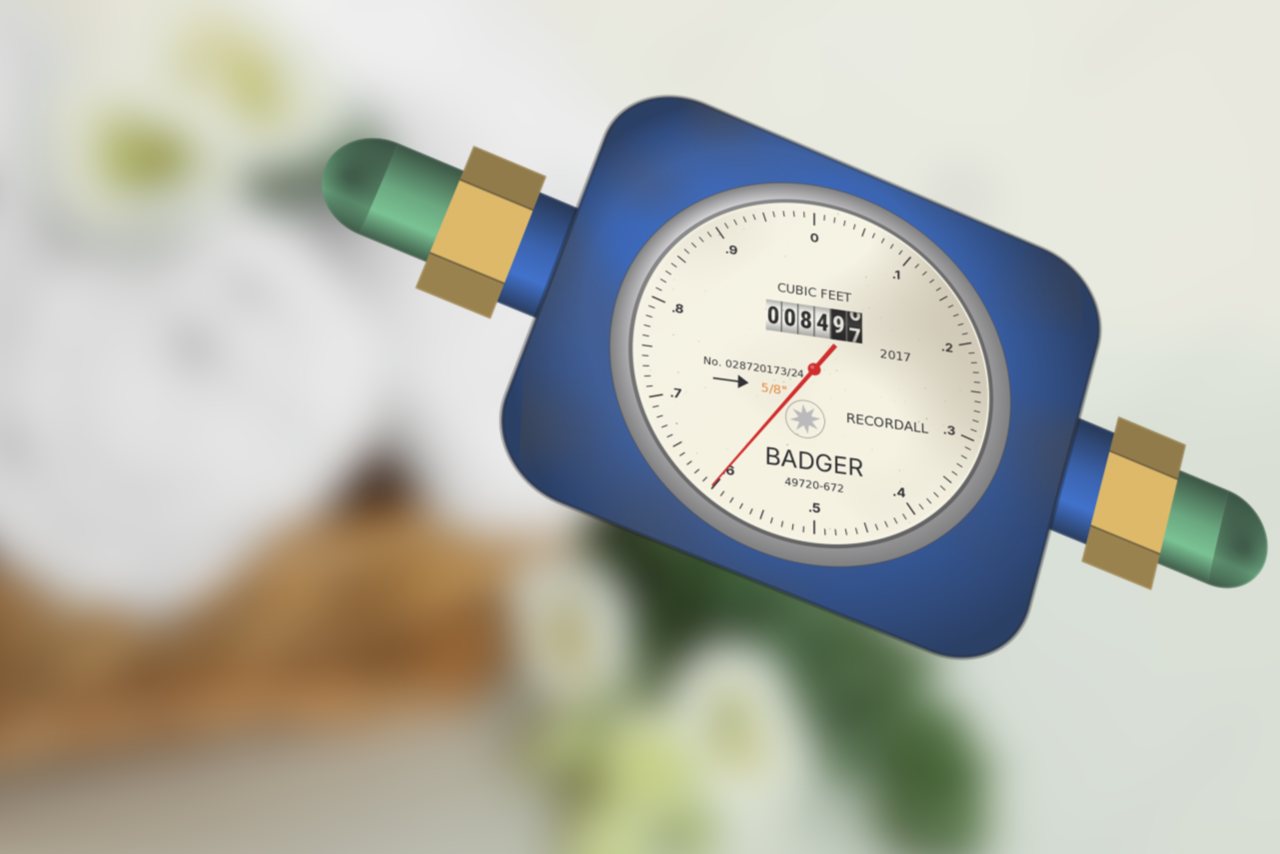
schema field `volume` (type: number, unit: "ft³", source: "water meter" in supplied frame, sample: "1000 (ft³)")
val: 8496.60 (ft³)
